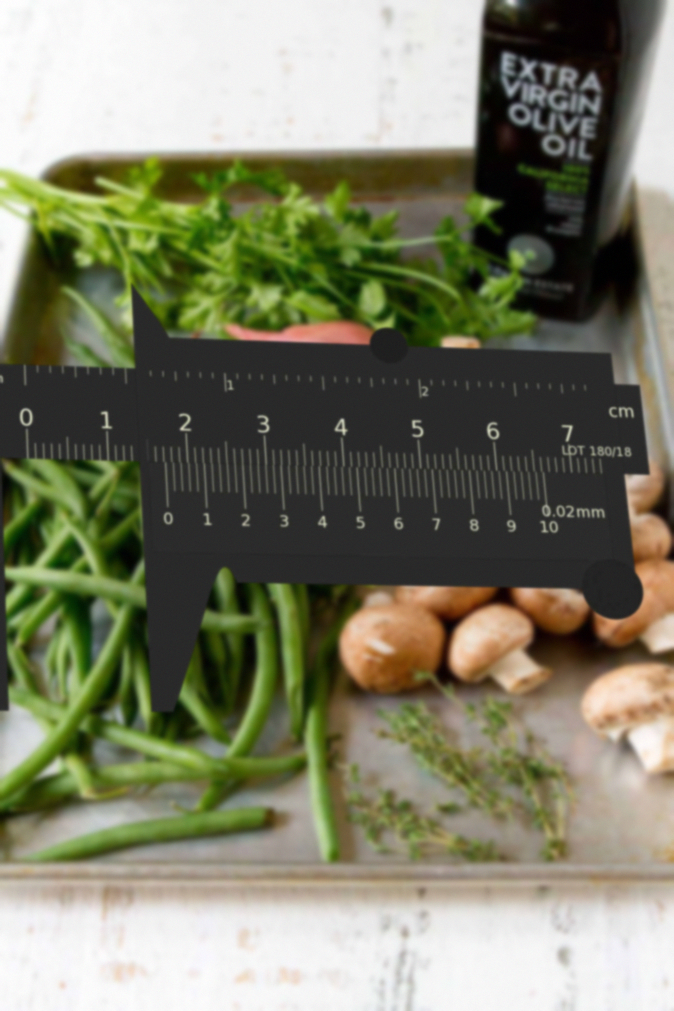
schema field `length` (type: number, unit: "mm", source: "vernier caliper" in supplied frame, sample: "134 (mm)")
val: 17.2 (mm)
